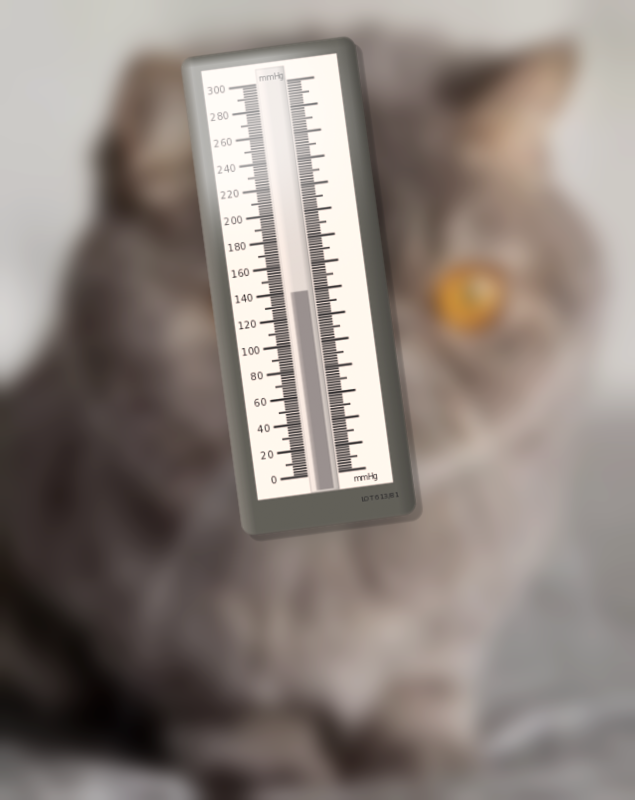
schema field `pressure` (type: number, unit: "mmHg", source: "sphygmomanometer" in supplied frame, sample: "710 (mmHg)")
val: 140 (mmHg)
